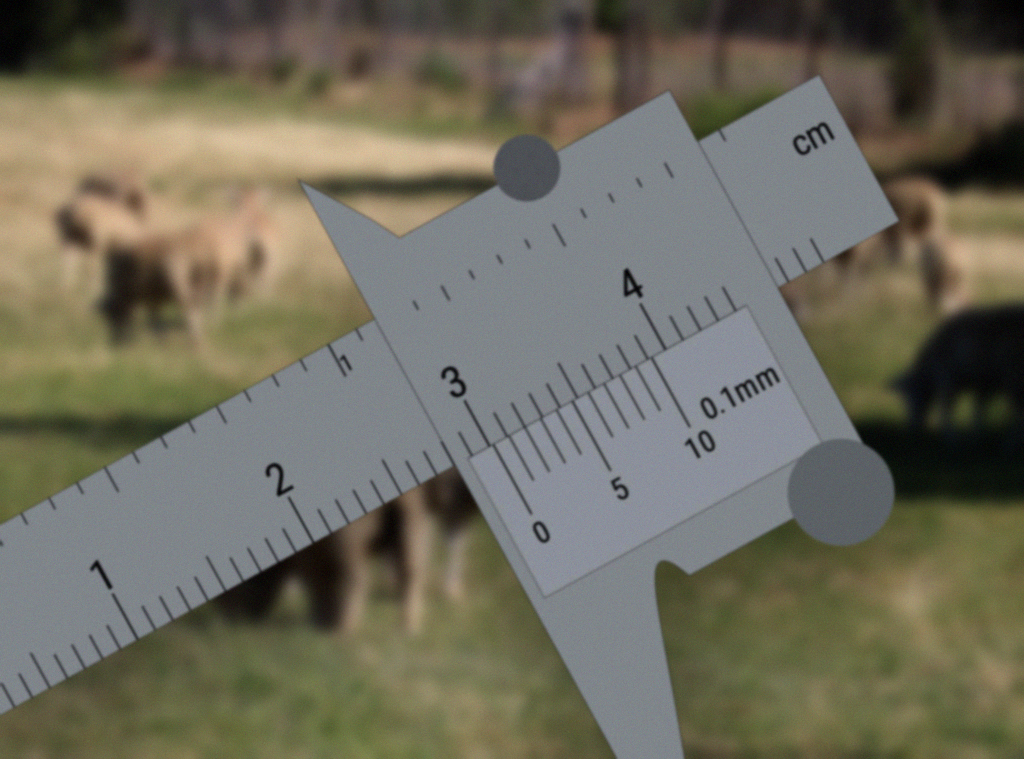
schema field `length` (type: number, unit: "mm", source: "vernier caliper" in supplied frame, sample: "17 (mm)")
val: 30.2 (mm)
